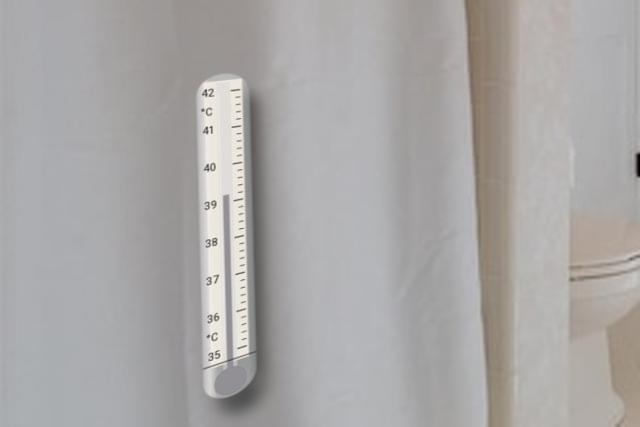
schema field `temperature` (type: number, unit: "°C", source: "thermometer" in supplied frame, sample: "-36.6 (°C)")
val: 39.2 (°C)
